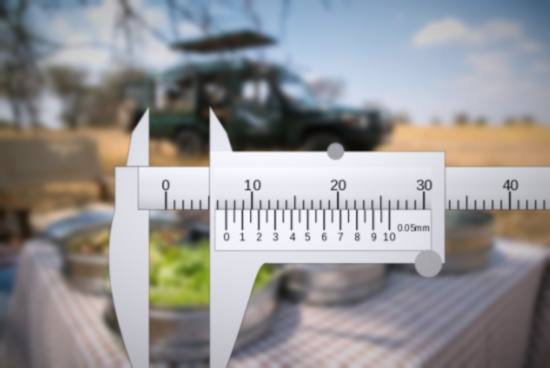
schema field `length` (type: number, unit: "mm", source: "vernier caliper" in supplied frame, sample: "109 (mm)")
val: 7.0 (mm)
